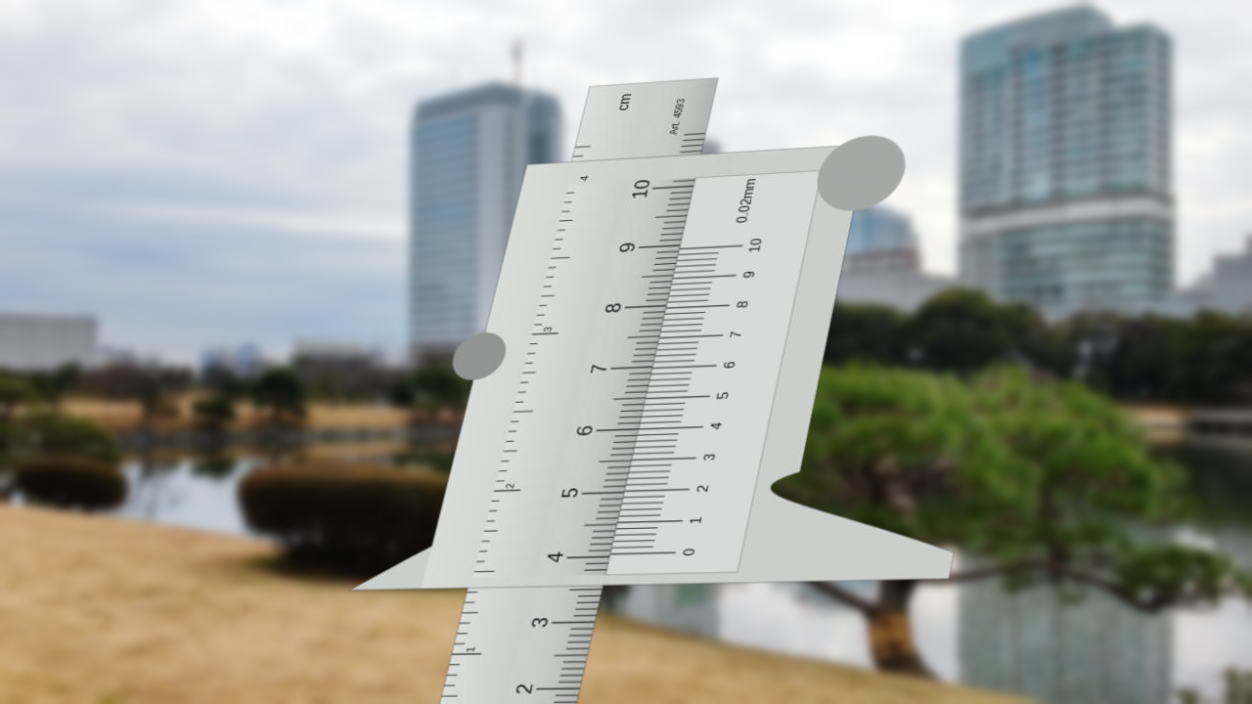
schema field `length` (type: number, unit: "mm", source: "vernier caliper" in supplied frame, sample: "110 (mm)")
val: 40.4 (mm)
